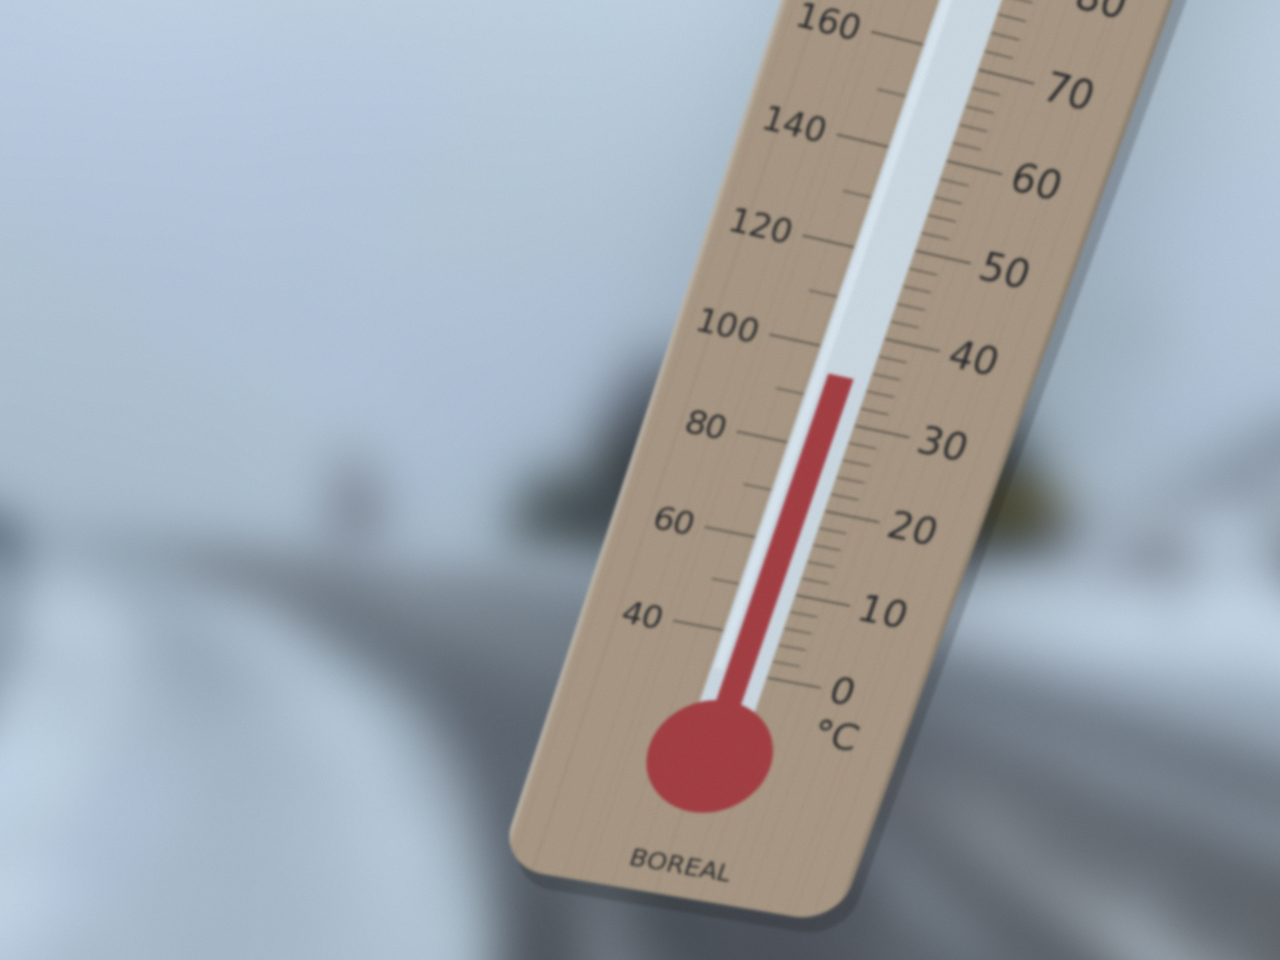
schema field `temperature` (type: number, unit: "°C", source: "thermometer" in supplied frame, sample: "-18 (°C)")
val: 35 (°C)
